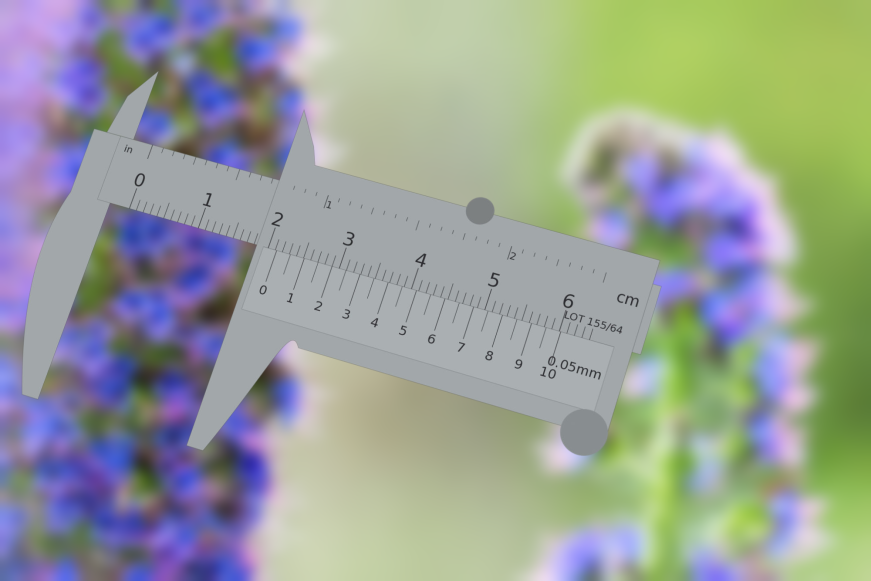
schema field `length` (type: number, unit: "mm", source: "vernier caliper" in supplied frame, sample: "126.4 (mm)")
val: 21.2 (mm)
